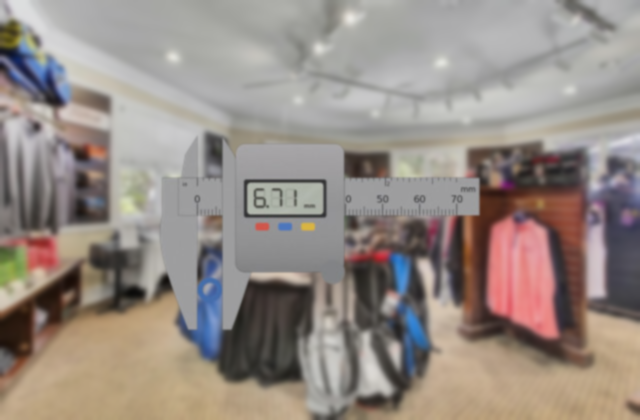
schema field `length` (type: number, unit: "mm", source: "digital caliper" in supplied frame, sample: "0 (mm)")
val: 6.71 (mm)
